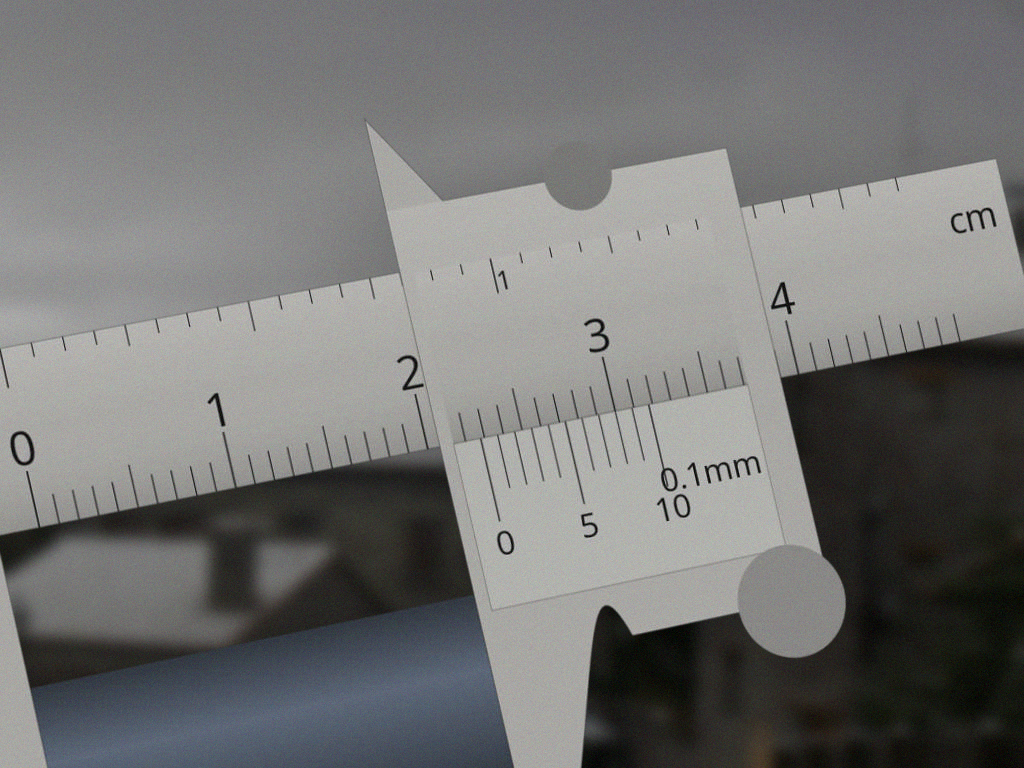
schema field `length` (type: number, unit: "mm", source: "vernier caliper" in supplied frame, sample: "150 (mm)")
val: 22.8 (mm)
